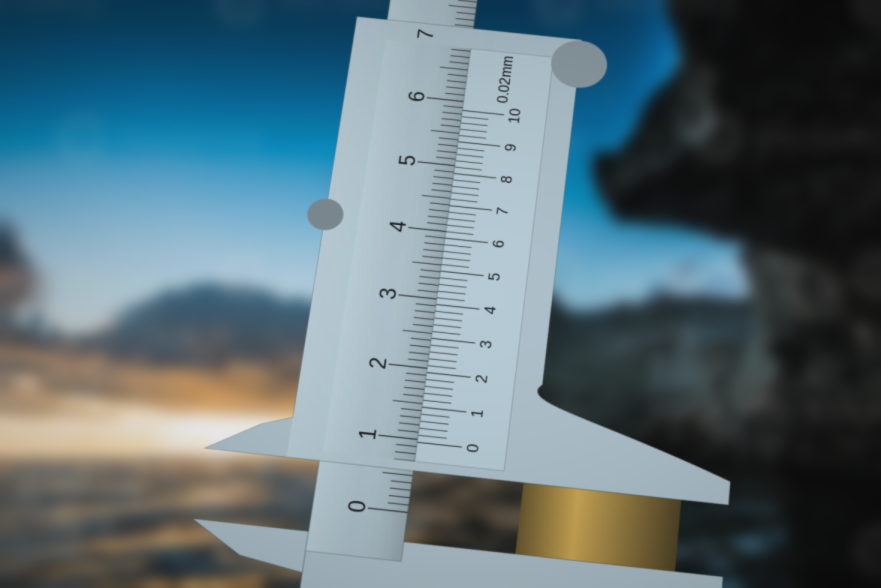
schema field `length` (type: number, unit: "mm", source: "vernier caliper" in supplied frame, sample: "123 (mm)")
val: 9.6 (mm)
